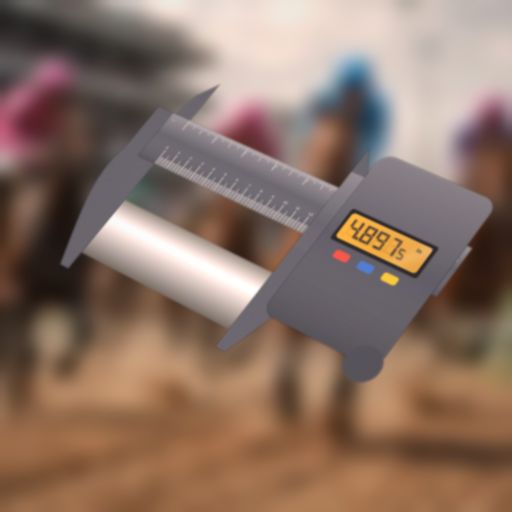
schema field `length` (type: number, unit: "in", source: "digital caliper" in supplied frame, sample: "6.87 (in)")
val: 4.8975 (in)
